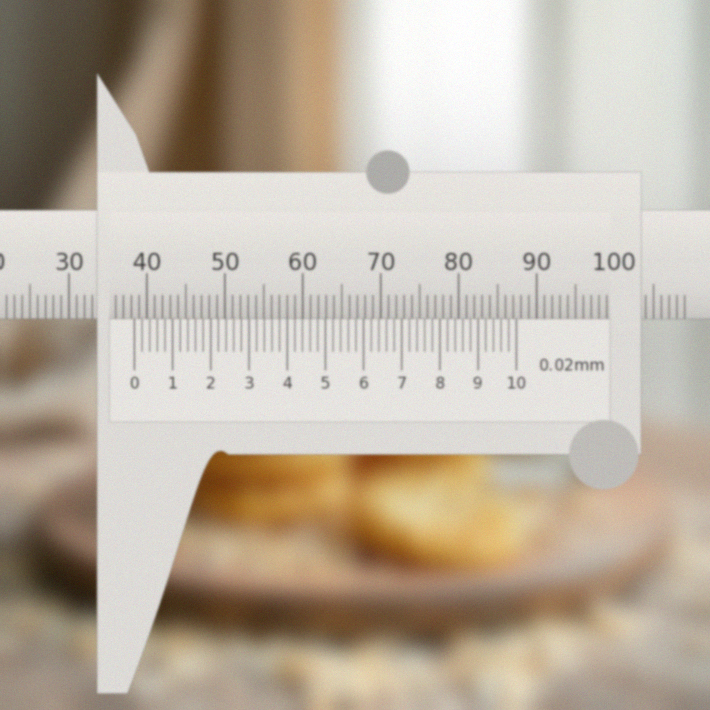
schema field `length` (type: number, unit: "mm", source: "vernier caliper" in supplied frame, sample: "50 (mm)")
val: 38.4 (mm)
